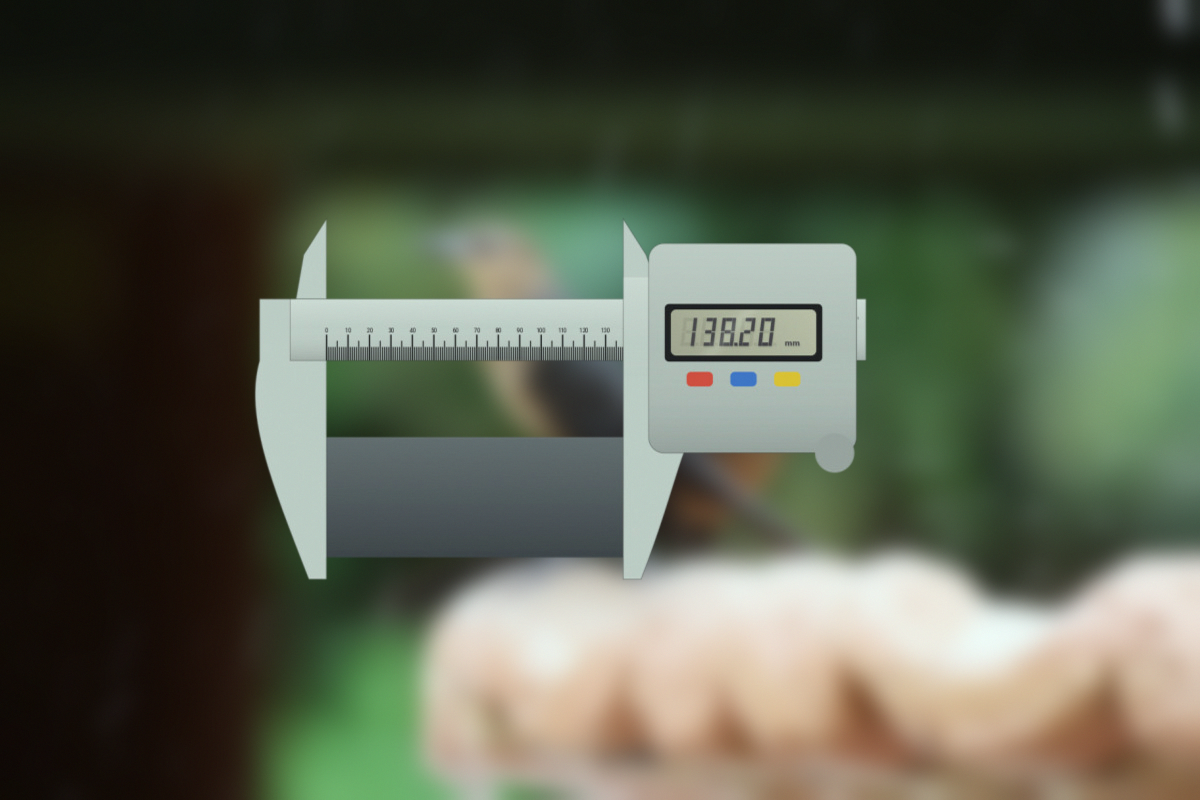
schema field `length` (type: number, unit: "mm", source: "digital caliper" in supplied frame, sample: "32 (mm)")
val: 138.20 (mm)
